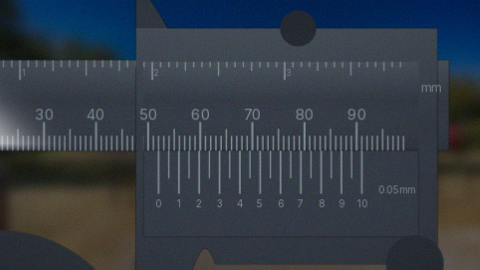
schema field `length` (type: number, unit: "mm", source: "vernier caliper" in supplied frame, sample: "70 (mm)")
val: 52.0 (mm)
